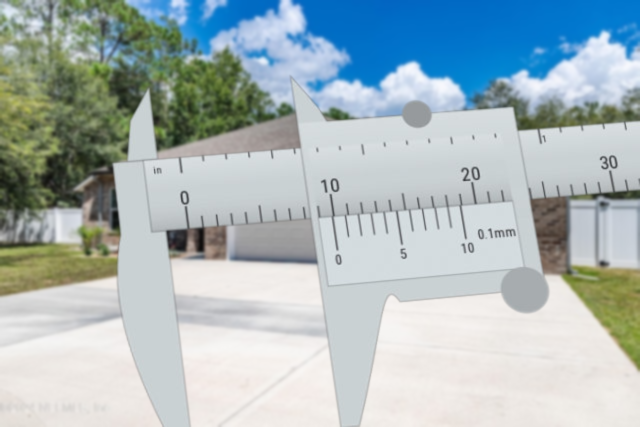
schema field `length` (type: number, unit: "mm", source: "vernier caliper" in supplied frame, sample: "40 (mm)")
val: 9.9 (mm)
